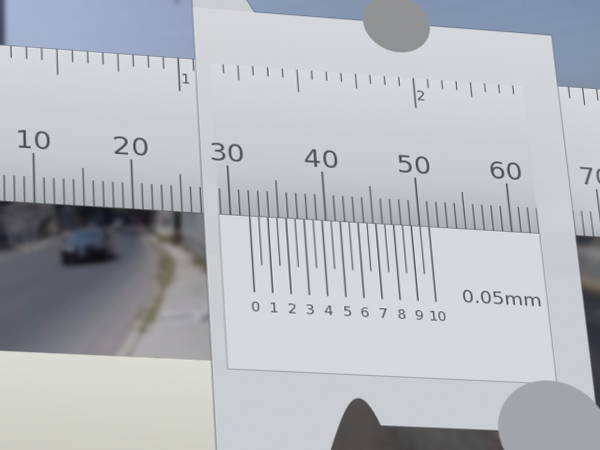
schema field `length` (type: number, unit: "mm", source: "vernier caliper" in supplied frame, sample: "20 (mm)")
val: 32.0 (mm)
